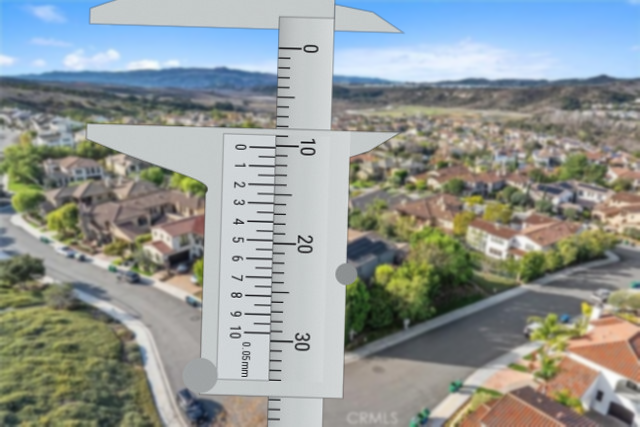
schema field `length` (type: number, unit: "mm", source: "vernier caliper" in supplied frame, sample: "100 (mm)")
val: 10.2 (mm)
